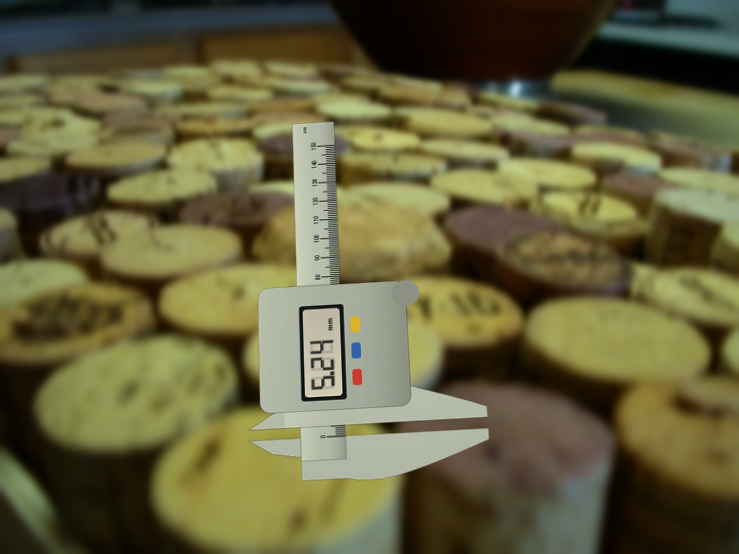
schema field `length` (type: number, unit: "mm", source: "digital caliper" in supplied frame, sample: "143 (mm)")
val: 5.24 (mm)
